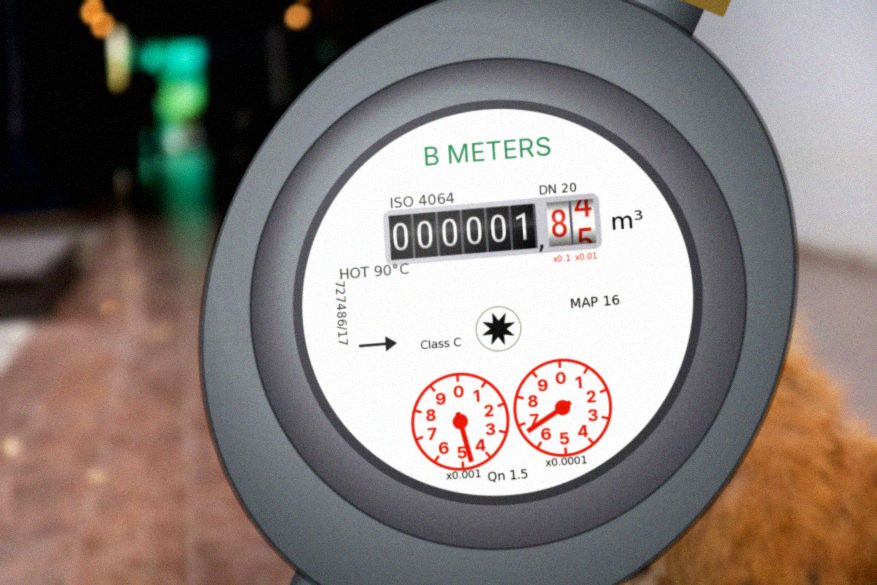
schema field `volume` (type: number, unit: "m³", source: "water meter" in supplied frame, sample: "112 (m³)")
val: 1.8446 (m³)
